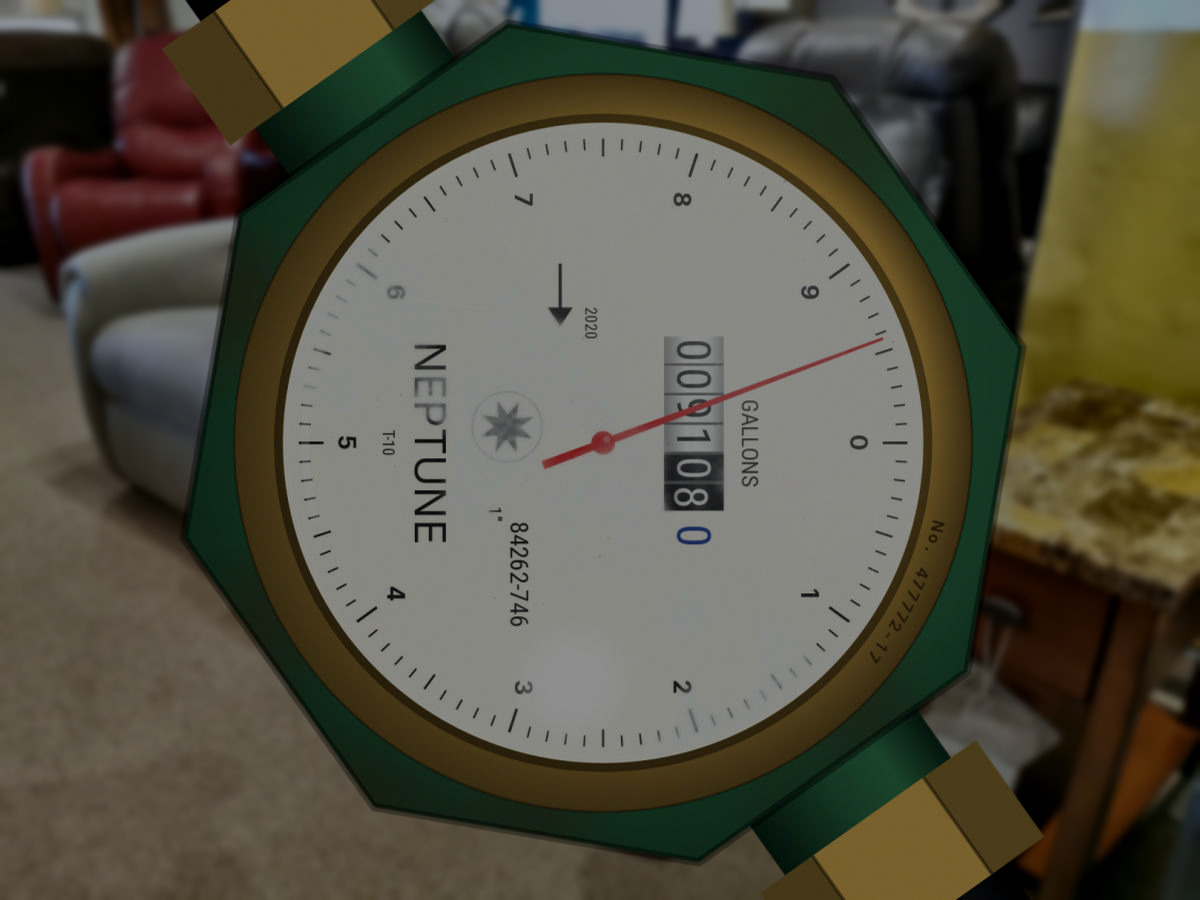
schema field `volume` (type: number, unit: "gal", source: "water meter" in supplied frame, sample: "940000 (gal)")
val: 91079.4 (gal)
